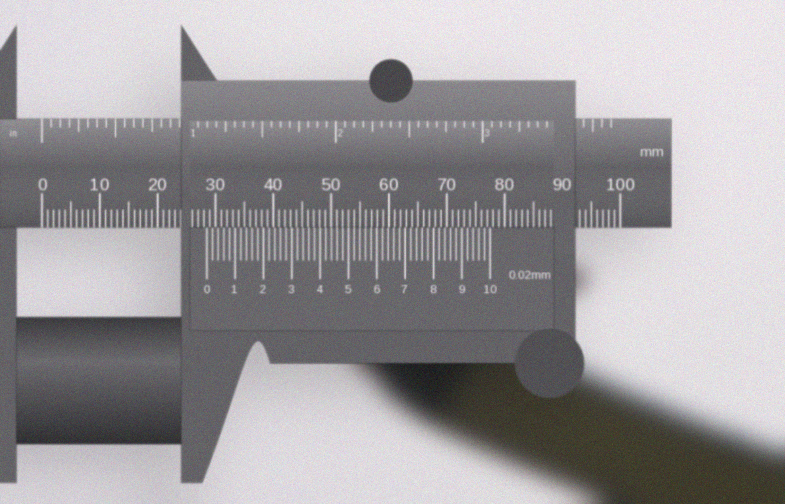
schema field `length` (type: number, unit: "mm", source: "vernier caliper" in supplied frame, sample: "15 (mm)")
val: 28.5 (mm)
